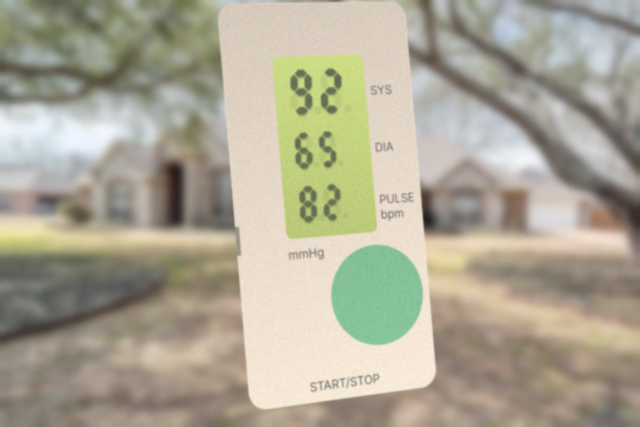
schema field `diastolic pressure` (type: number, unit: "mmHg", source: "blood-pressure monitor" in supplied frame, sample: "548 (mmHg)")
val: 65 (mmHg)
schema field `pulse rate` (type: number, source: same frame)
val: 82 (bpm)
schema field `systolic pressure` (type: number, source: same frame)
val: 92 (mmHg)
